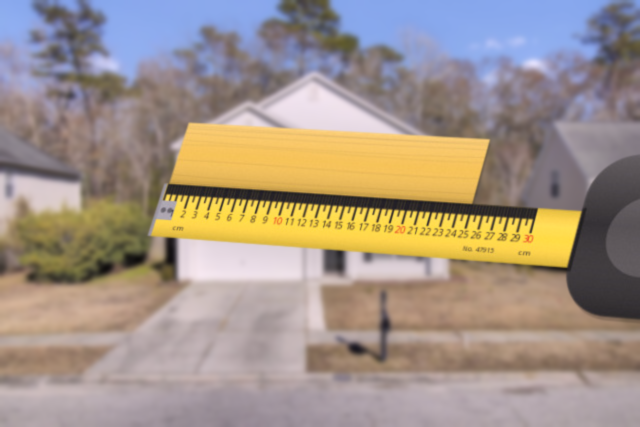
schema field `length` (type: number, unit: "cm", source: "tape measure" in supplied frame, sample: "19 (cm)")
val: 25 (cm)
